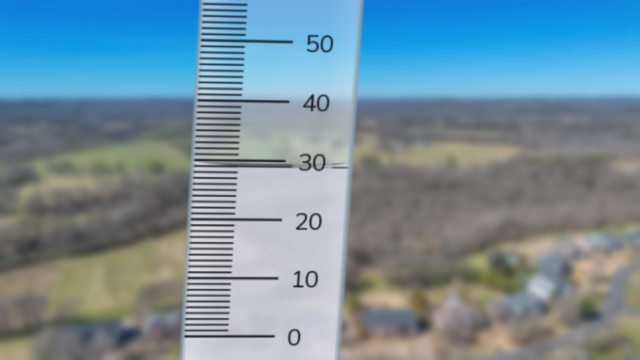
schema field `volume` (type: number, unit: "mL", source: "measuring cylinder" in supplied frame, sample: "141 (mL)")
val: 29 (mL)
